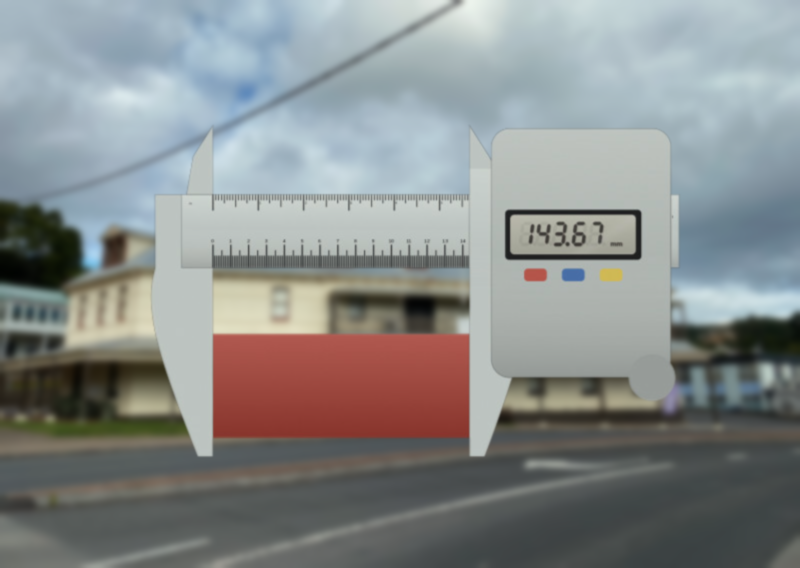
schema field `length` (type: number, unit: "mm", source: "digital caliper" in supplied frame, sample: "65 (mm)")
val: 143.67 (mm)
